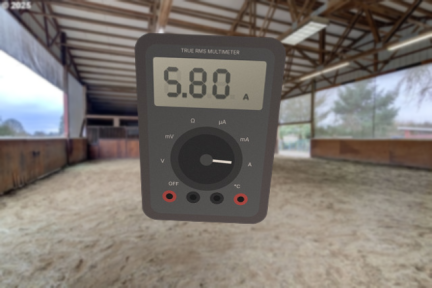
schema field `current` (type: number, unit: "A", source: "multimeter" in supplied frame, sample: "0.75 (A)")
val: 5.80 (A)
